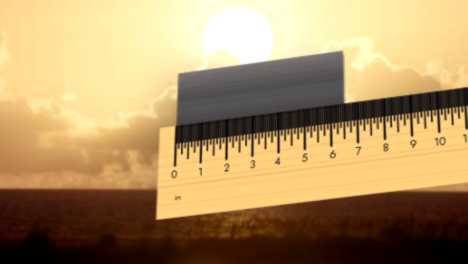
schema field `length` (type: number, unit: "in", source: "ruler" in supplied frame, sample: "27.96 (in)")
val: 6.5 (in)
